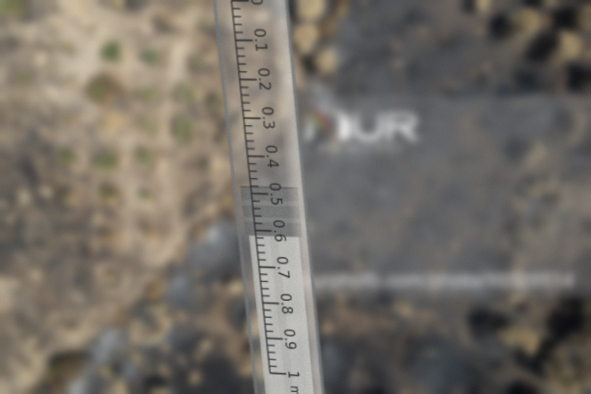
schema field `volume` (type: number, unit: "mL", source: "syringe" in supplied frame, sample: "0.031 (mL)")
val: 0.48 (mL)
